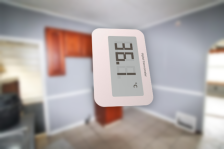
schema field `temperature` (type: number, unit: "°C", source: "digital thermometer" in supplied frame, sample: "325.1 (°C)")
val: 36.1 (°C)
